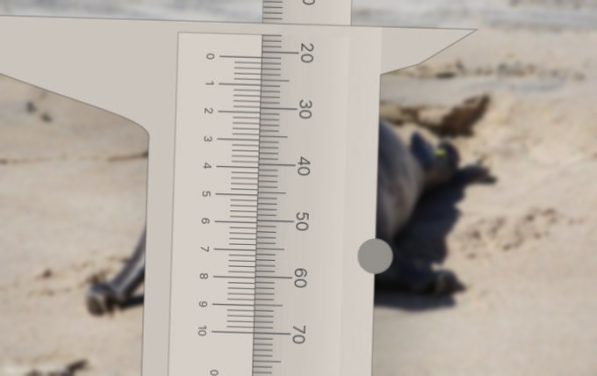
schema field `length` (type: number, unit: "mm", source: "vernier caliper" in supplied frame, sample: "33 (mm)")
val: 21.0 (mm)
